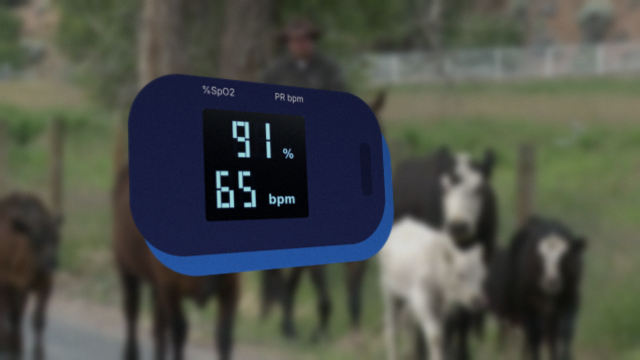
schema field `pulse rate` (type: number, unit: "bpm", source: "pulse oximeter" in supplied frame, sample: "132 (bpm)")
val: 65 (bpm)
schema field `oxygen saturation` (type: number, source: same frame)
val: 91 (%)
